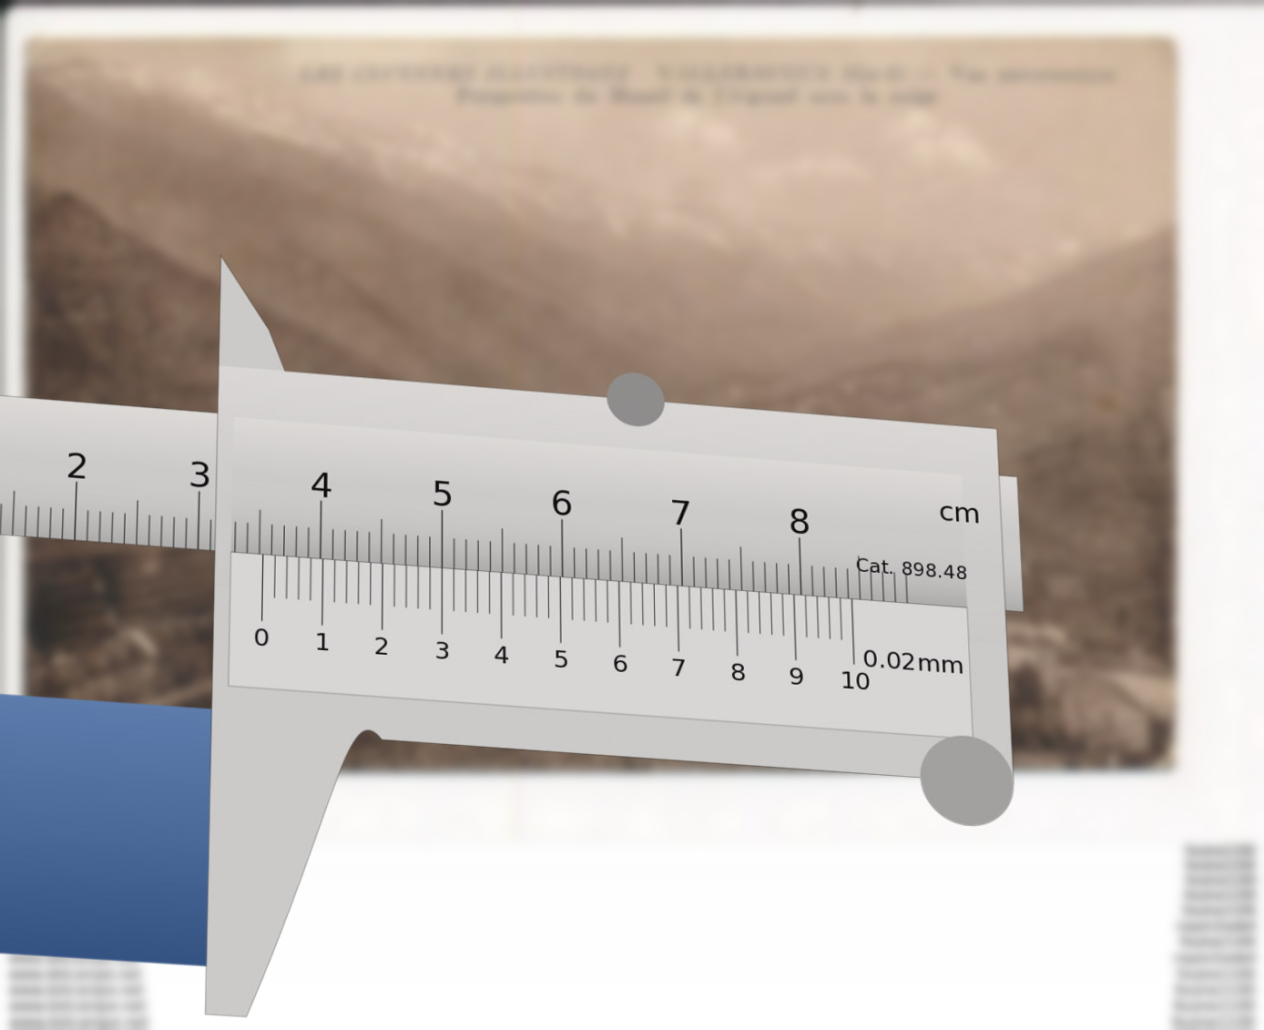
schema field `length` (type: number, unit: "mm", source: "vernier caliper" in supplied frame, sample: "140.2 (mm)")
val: 35.3 (mm)
